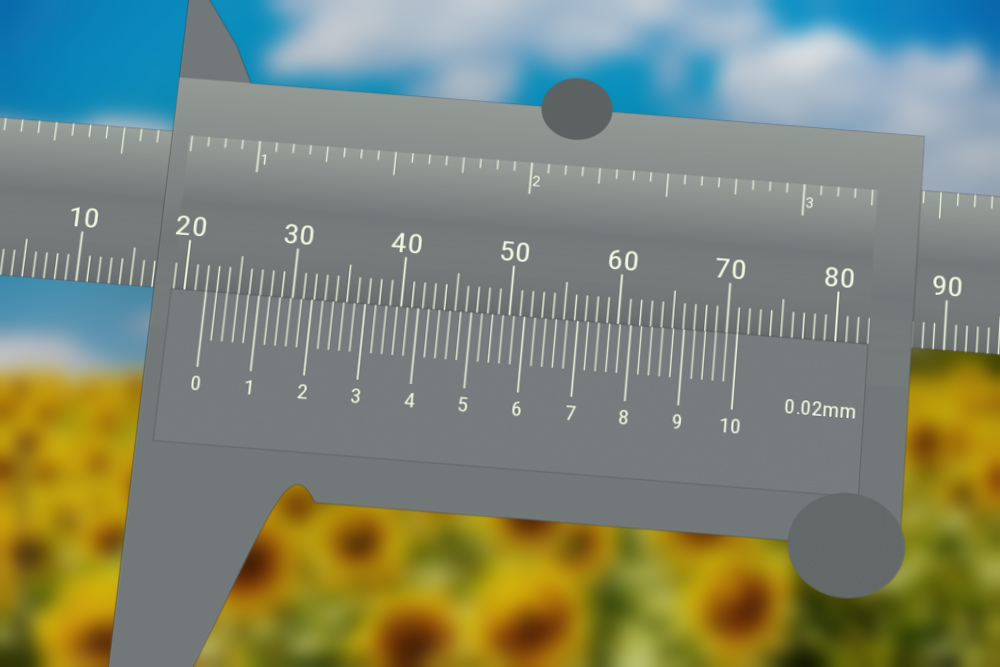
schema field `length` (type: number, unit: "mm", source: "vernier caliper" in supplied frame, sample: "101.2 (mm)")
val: 22.0 (mm)
